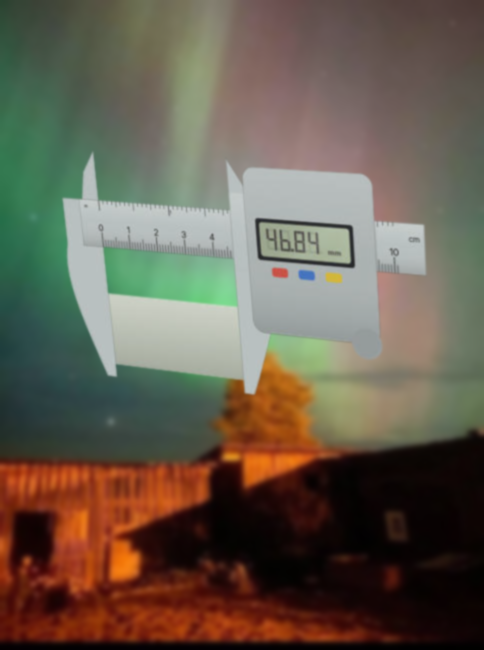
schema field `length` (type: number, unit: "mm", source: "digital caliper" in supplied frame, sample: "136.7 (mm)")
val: 46.84 (mm)
